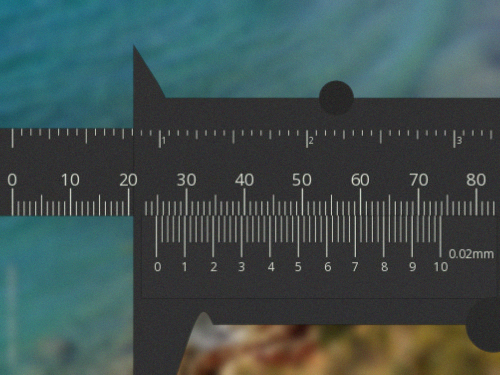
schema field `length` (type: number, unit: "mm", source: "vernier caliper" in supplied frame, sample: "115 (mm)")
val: 24.8 (mm)
